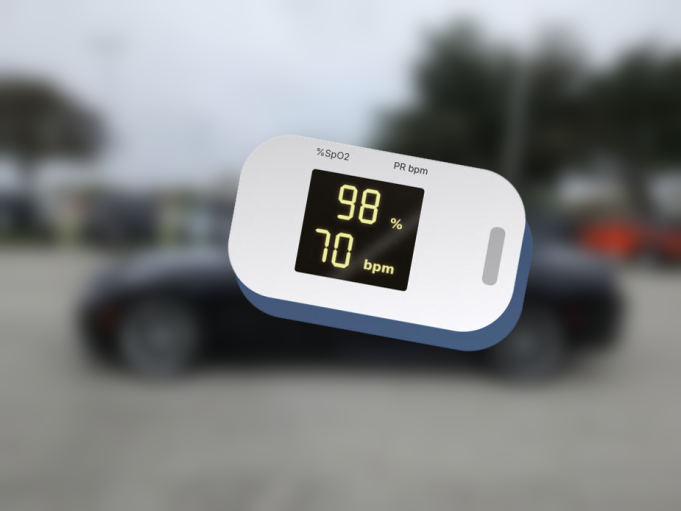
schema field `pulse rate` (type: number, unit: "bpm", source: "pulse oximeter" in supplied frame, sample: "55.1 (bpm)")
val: 70 (bpm)
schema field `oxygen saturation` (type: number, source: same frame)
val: 98 (%)
